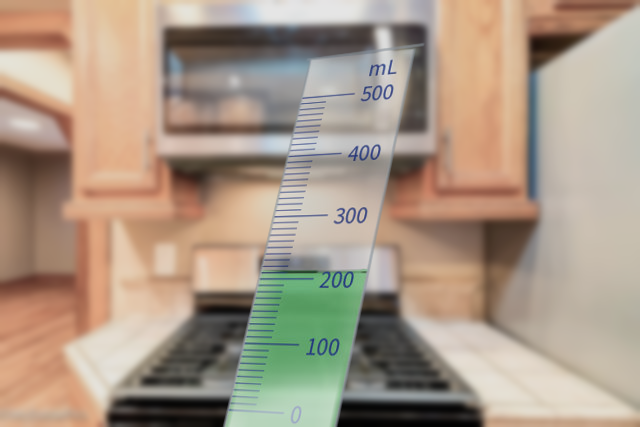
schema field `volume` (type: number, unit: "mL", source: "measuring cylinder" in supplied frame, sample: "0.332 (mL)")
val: 210 (mL)
